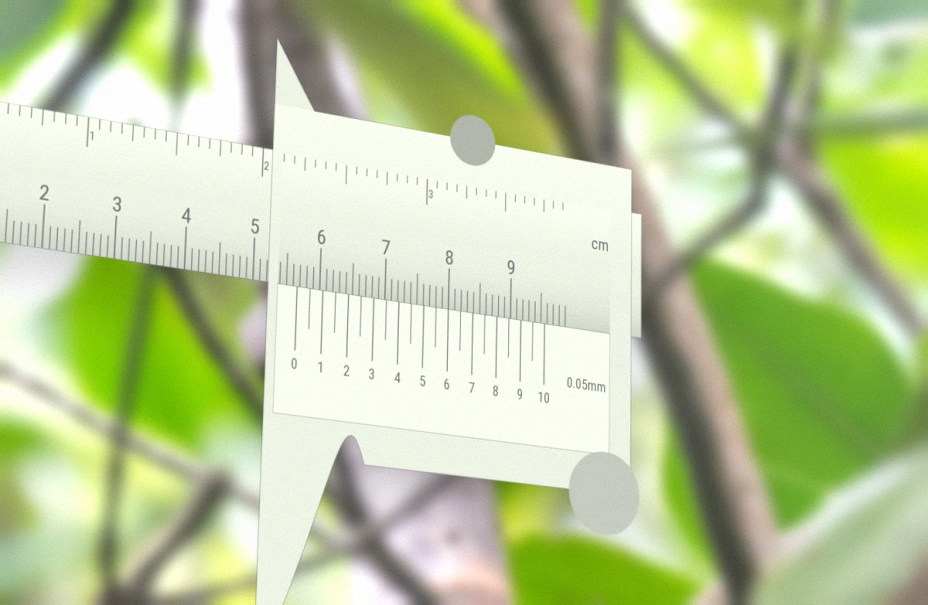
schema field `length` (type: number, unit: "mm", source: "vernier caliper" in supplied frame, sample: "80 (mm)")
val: 56.6 (mm)
